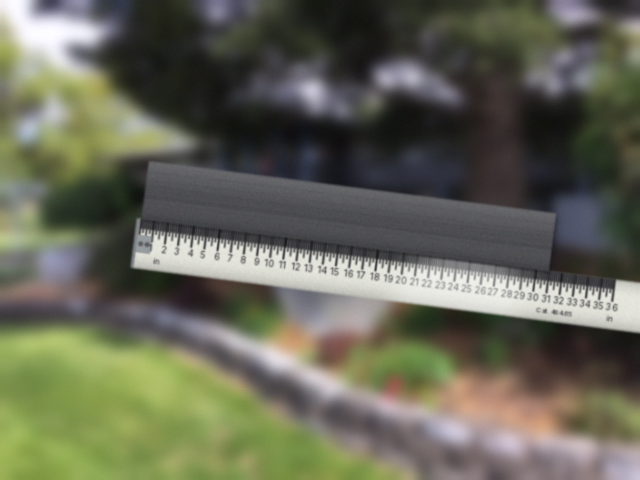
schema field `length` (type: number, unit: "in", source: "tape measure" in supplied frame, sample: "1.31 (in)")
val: 31 (in)
